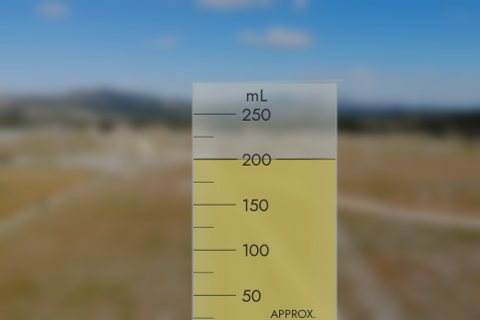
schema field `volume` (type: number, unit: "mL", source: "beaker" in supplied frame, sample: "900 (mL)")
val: 200 (mL)
